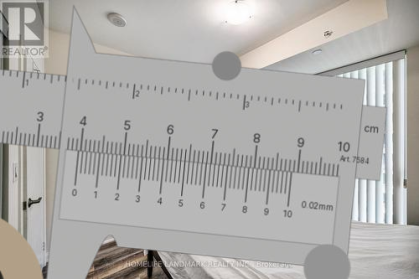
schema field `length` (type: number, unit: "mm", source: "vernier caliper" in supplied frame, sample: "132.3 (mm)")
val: 39.5 (mm)
